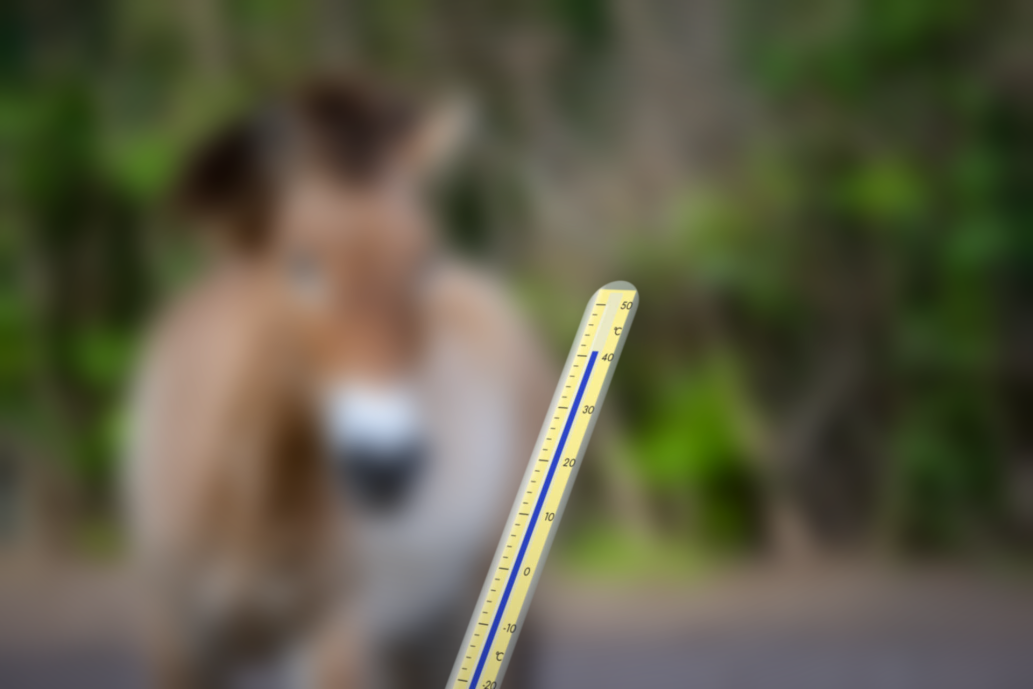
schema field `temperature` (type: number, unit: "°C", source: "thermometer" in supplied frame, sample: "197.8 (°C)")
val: 41 (°C)
